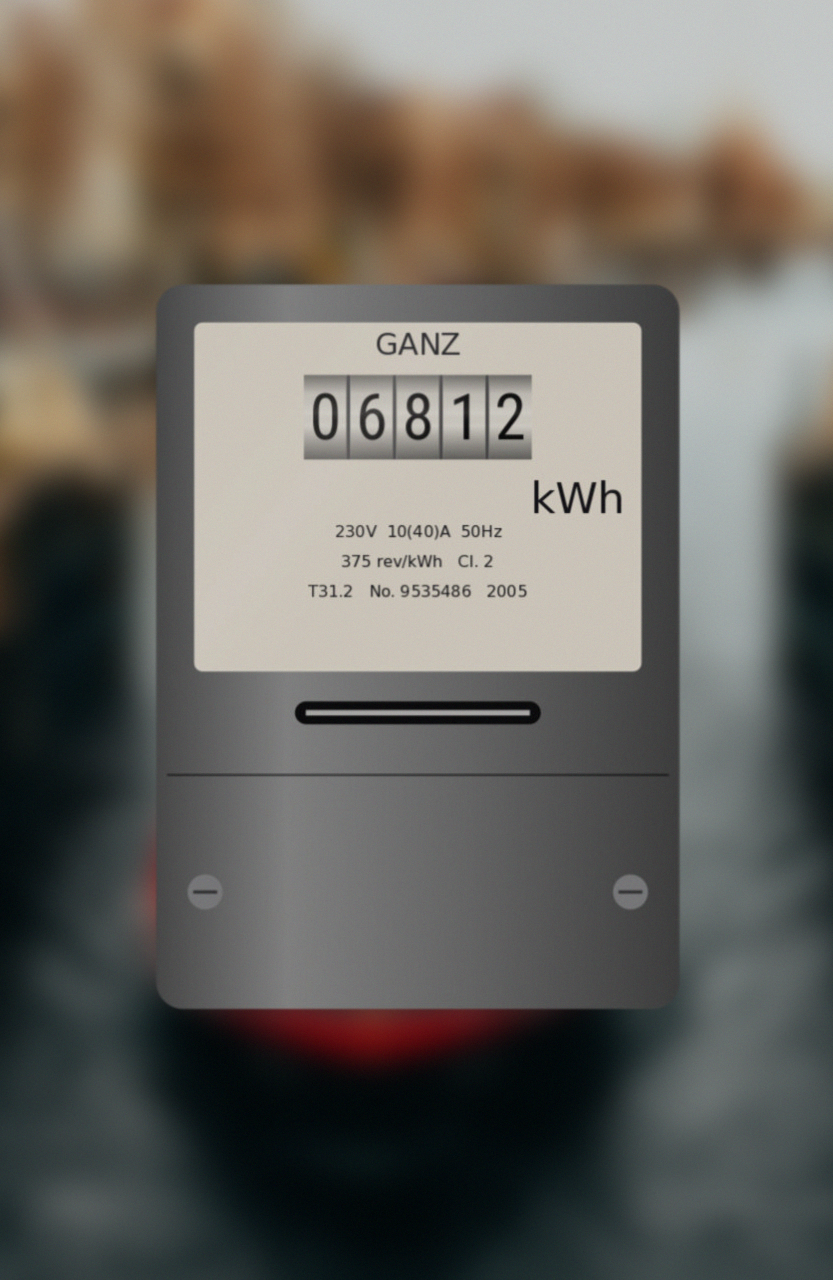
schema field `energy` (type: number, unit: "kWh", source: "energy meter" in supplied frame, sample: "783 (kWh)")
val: 6812 (kWh)
